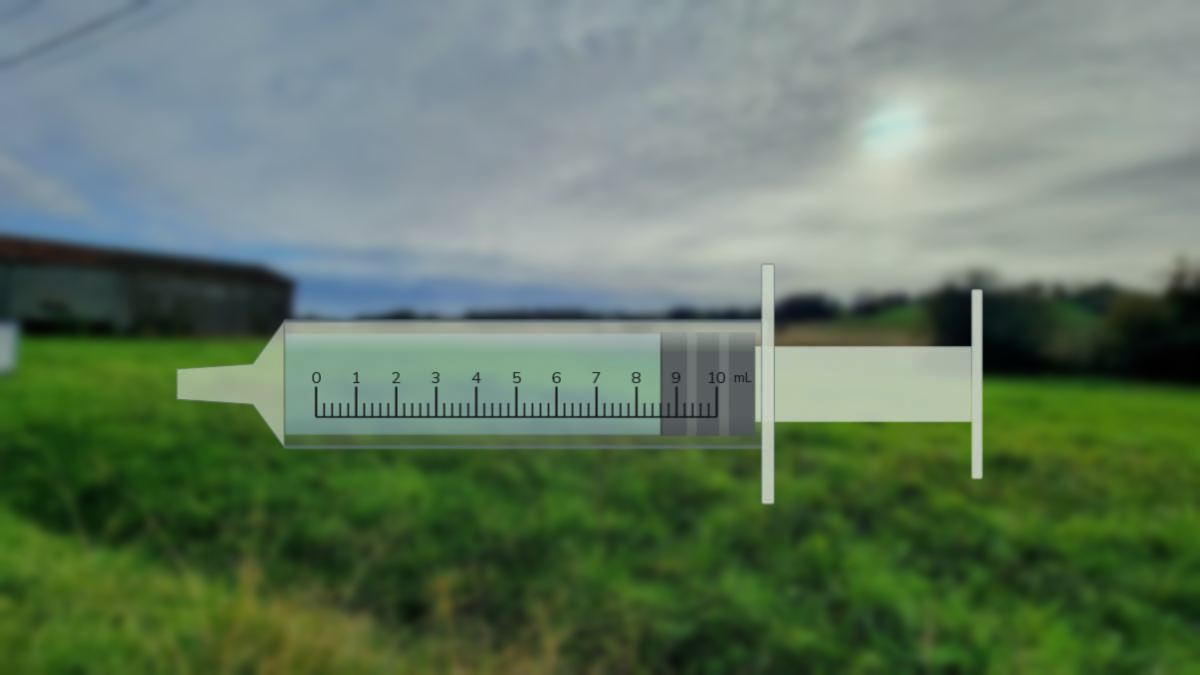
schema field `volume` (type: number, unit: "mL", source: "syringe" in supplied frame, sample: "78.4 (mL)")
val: 8.6 (mL)
